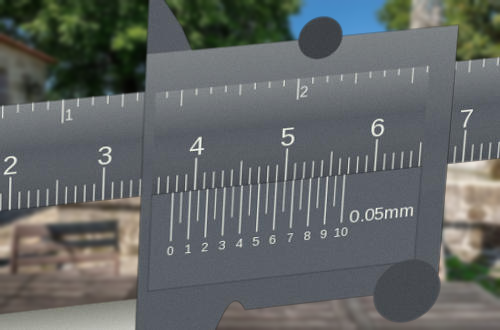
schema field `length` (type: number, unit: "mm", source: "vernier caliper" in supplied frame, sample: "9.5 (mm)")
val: 37.6 (mm)
